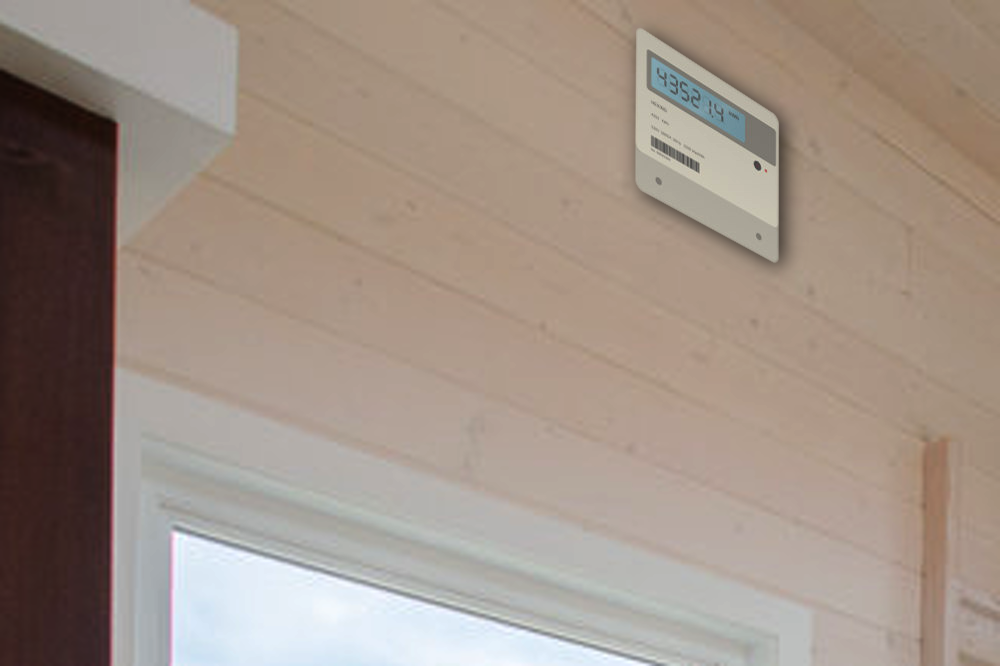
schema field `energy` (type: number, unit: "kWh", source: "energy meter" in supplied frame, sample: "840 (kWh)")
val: 43521.4 (kWh)
